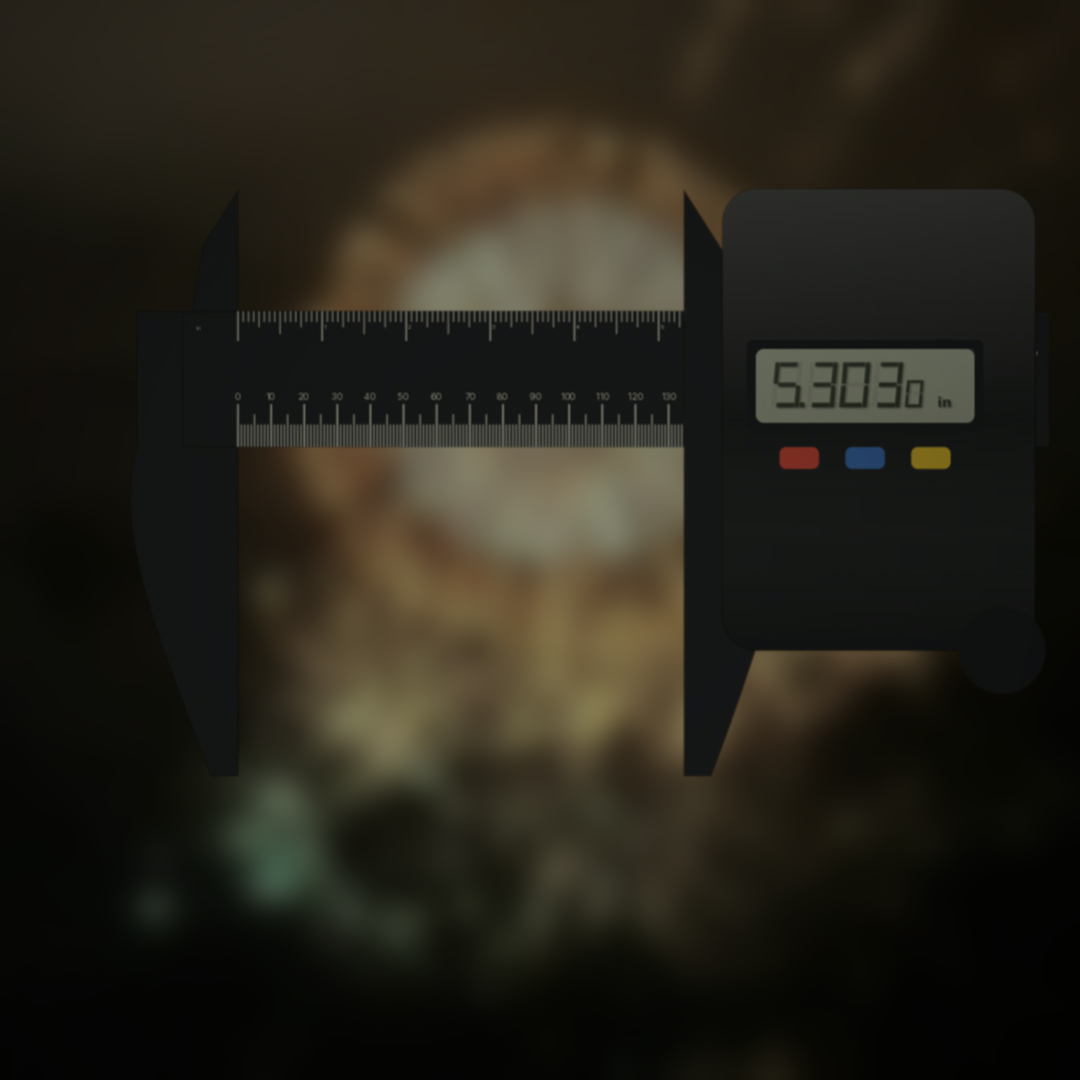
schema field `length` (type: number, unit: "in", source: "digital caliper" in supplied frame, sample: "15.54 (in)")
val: 5.3030 (in)
